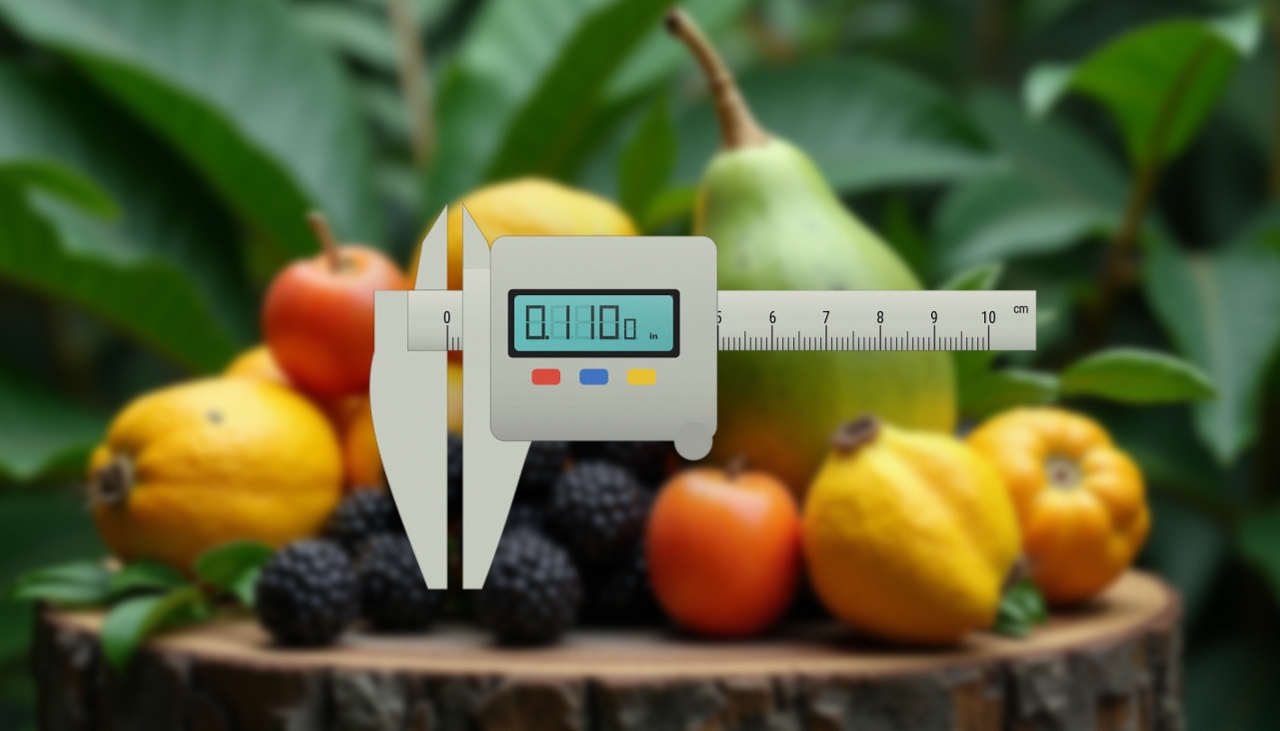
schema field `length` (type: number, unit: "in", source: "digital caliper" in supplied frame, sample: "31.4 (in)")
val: 0.1100 (in)
